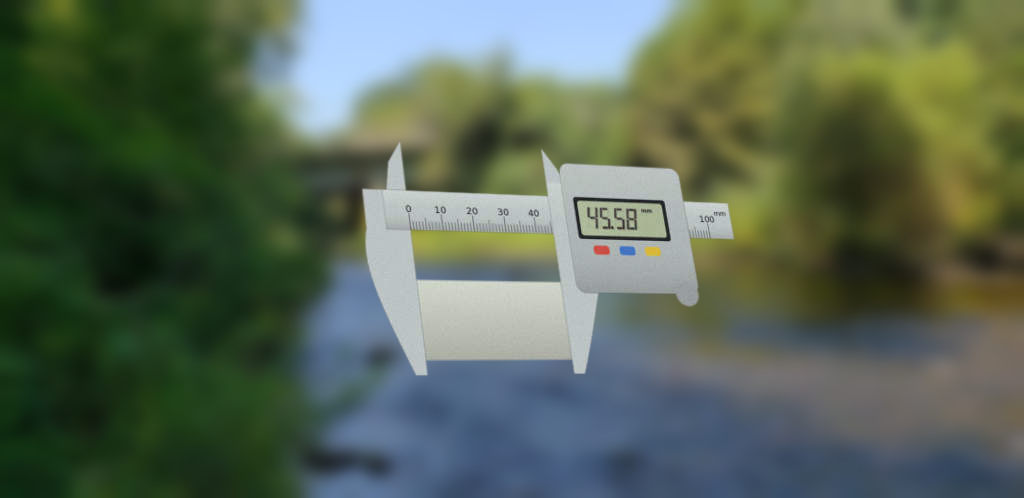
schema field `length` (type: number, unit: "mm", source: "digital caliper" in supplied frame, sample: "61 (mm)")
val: 45.58 (mm)
